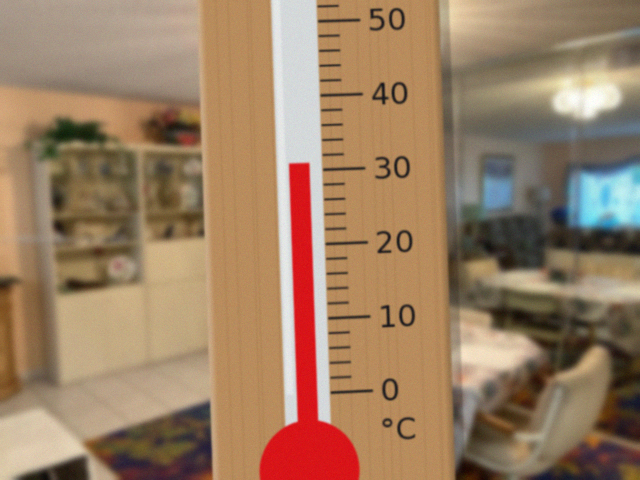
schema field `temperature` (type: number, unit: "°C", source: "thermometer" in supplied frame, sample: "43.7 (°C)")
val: 31 (°C)
